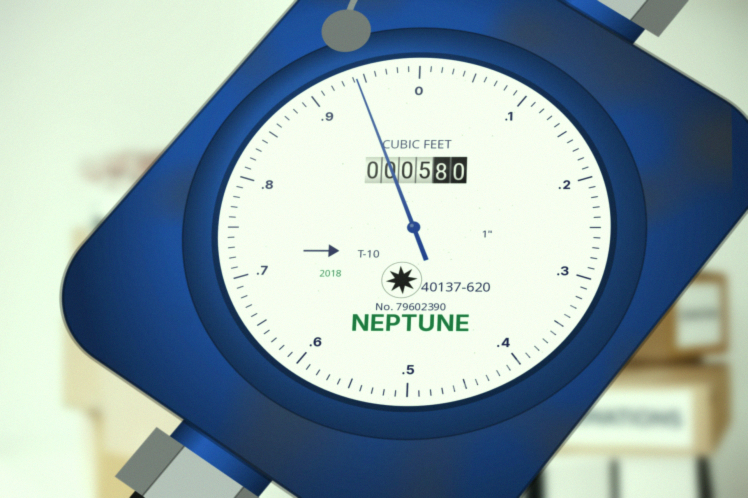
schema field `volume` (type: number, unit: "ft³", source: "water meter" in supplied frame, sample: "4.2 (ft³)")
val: 579.94 (ft³)
